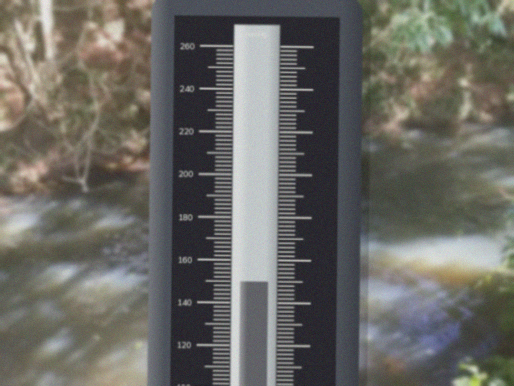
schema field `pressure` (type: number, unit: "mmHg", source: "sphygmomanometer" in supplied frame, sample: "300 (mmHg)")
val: 150 (mmHg)
